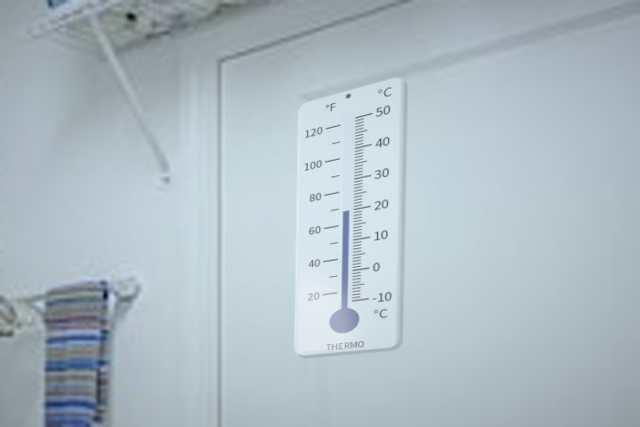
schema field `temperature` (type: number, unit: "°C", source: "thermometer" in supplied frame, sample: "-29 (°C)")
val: 20 (°C)
